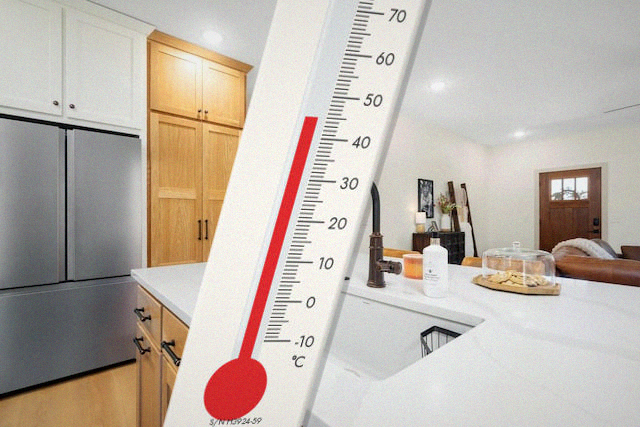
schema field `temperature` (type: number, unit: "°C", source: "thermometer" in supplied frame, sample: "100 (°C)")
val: 45 (°C)
